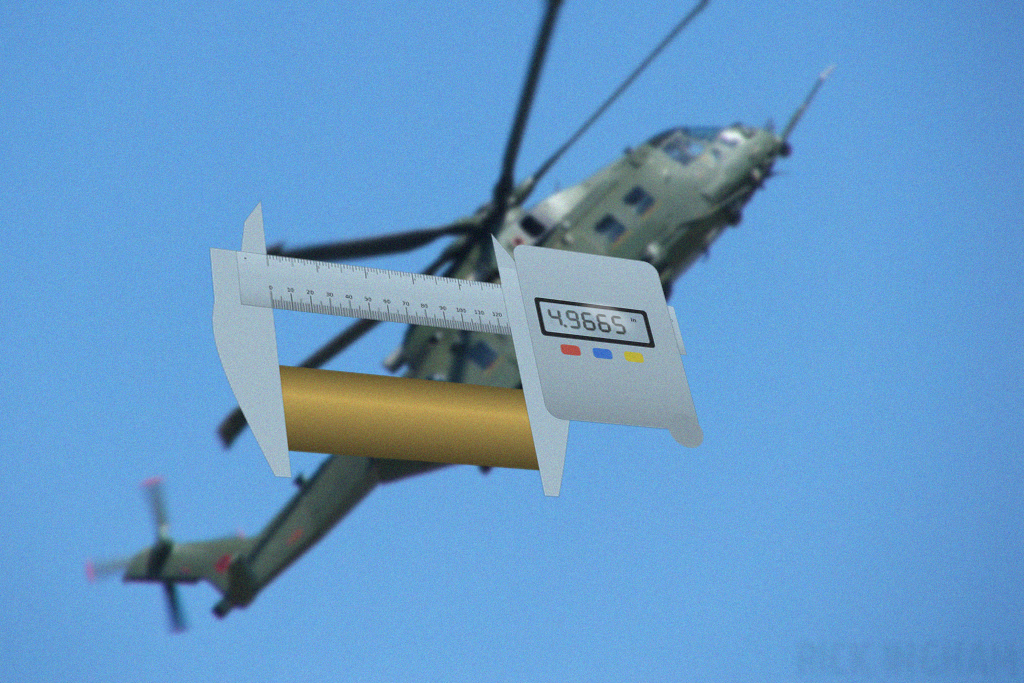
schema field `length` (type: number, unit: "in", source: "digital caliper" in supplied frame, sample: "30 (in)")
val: 4.9665 (in)
